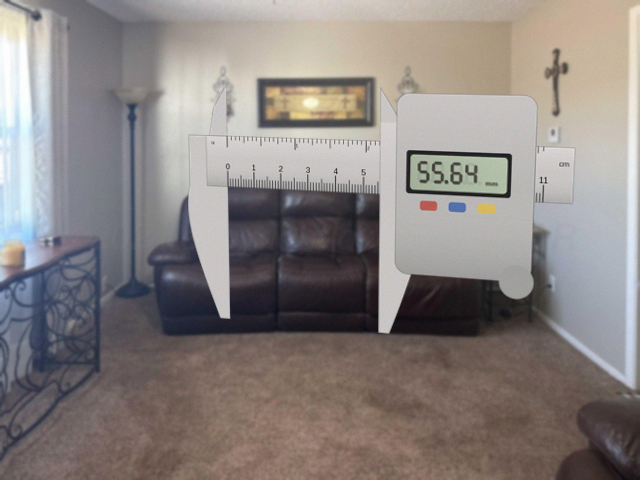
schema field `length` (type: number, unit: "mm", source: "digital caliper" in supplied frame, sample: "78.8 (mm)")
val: 55.64 (mm)
